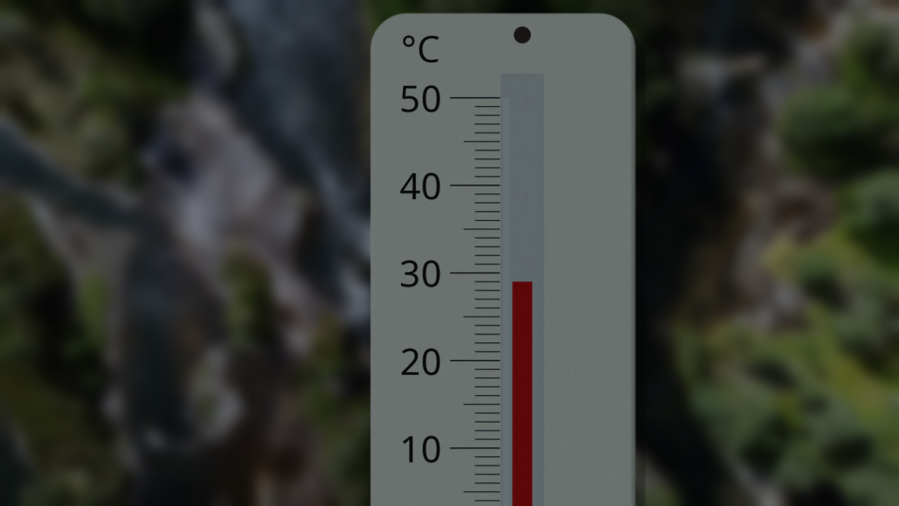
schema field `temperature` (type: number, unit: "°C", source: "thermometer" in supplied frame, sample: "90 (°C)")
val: 29 (°C)
